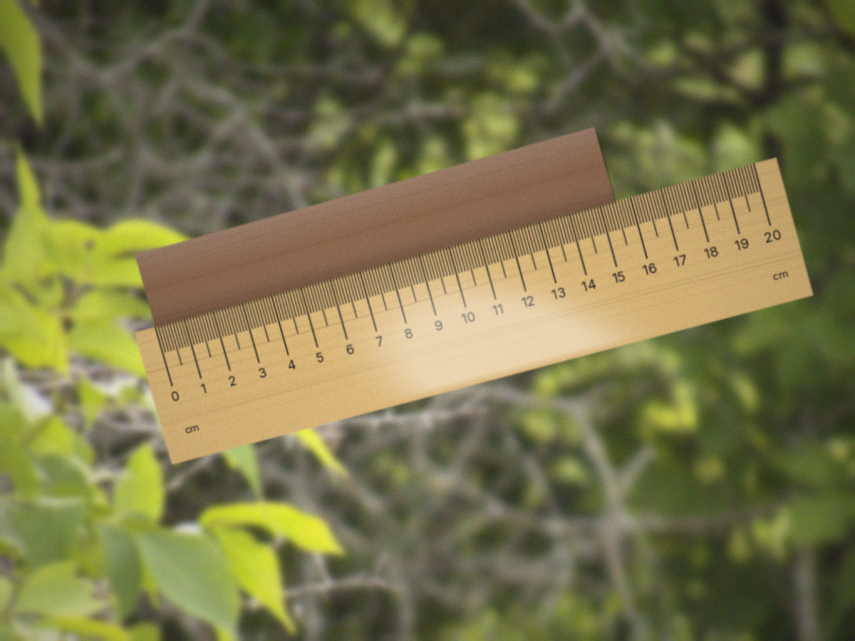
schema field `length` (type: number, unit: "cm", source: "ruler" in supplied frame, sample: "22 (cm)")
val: 15.5 (cm)
